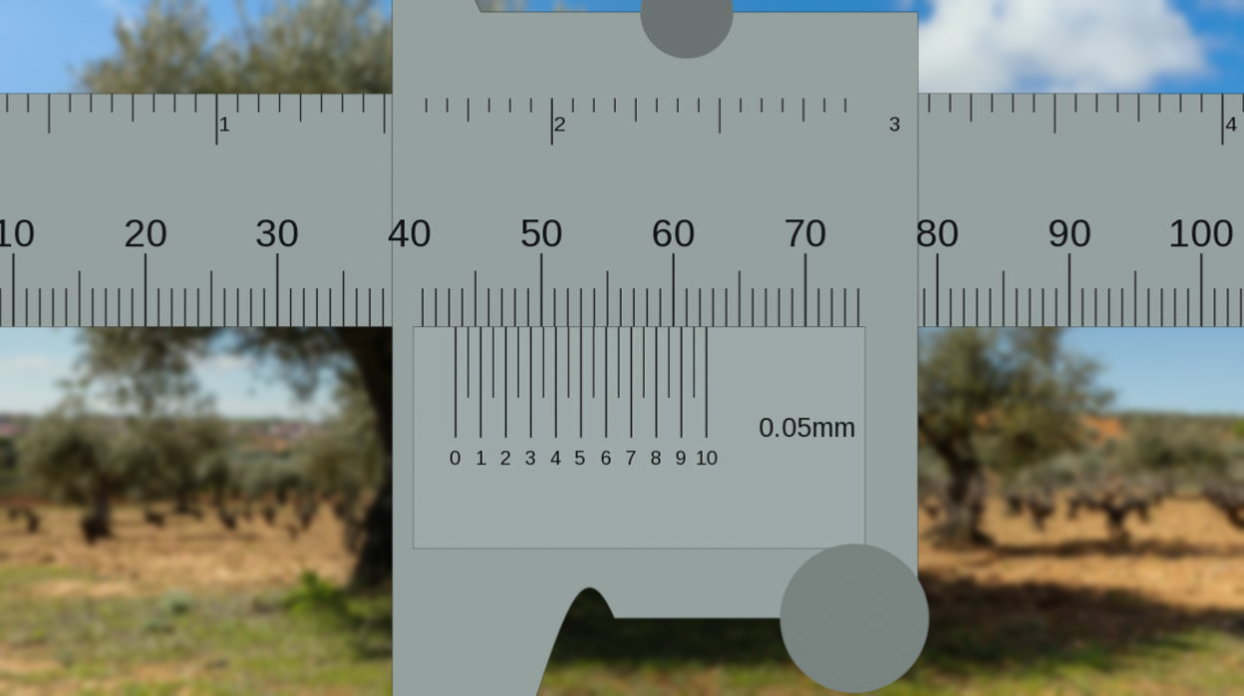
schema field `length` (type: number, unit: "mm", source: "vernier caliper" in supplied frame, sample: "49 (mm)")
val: 43.5 (mm)
